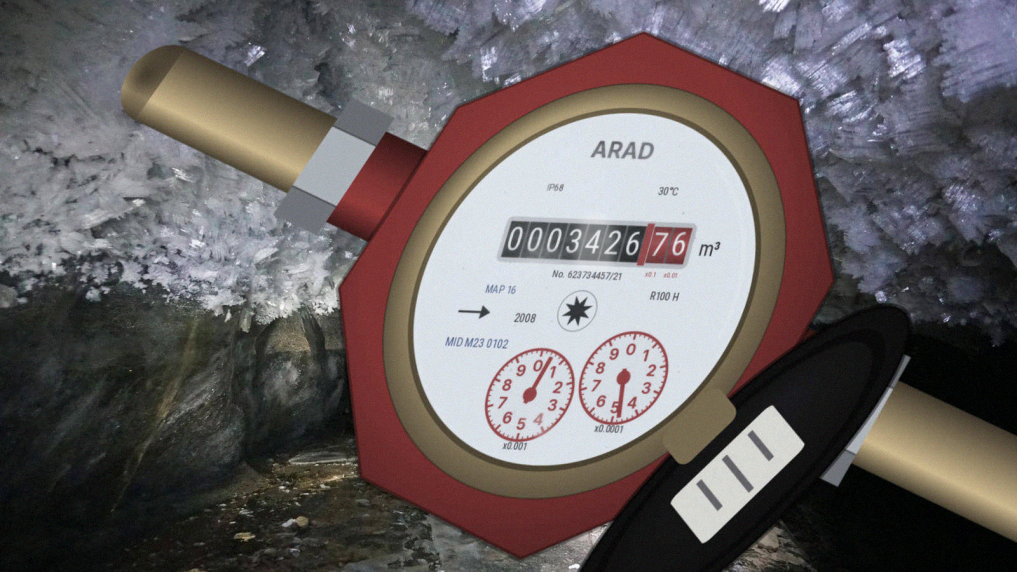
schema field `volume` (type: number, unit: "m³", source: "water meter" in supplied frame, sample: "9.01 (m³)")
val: 3426.7604 (m³)
